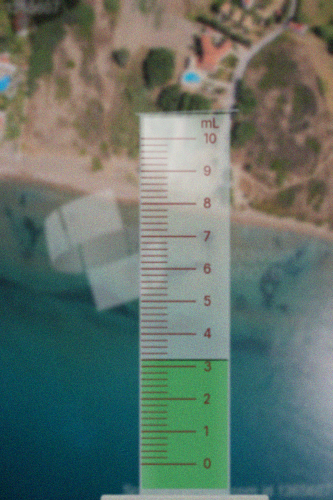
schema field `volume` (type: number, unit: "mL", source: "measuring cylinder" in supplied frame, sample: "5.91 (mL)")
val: 3.2 (mL)
